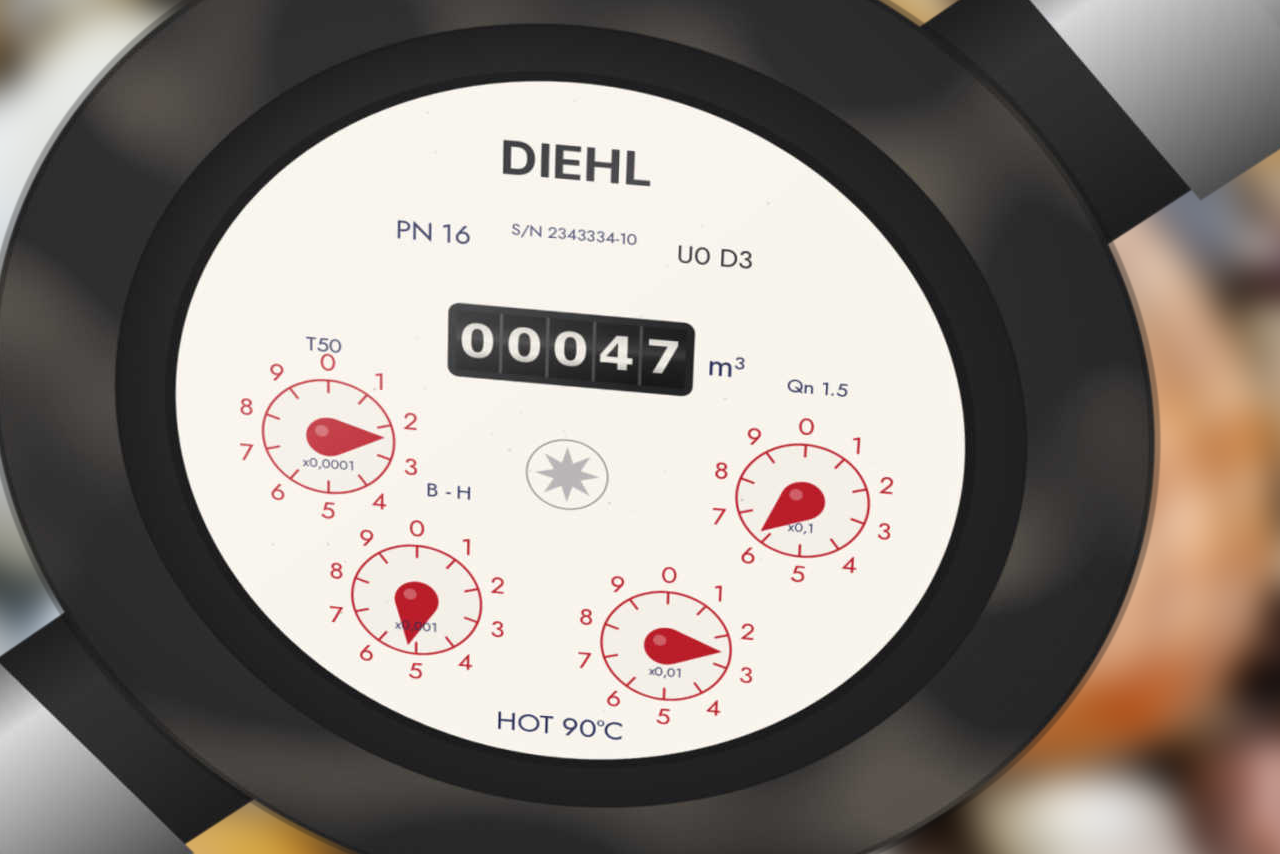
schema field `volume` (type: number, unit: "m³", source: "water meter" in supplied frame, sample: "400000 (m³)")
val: 47.6252 (m³)
